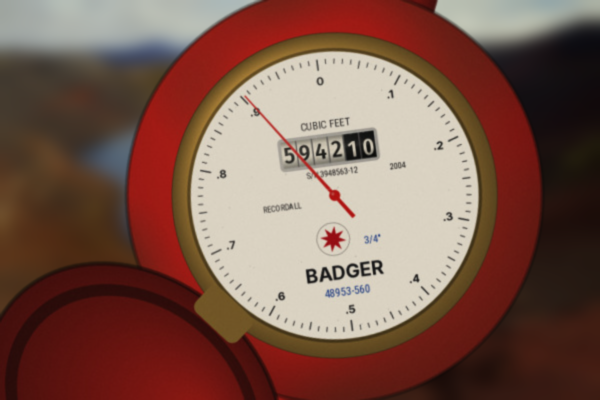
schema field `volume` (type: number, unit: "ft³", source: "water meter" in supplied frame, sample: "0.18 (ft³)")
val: 594209.90 (ft³)
